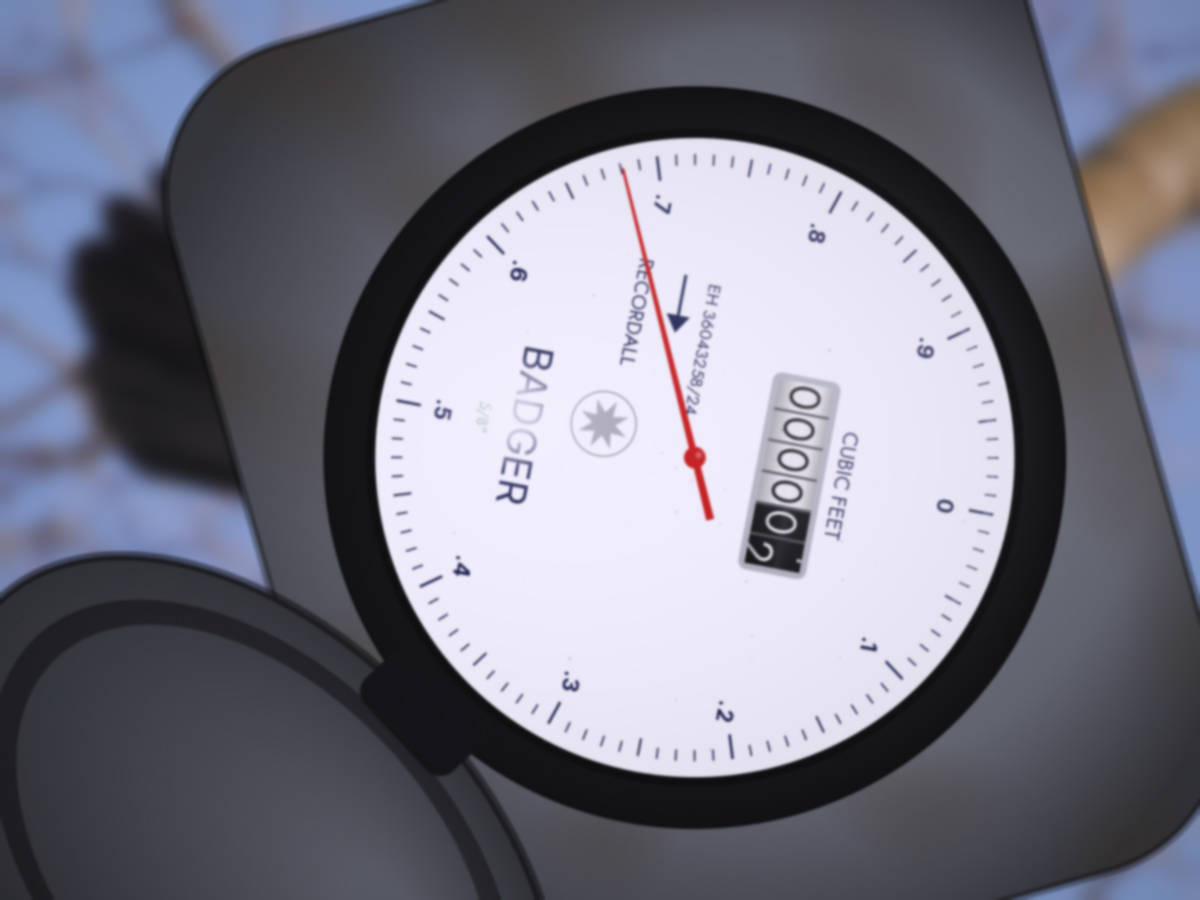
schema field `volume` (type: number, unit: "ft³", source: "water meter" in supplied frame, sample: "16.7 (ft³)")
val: 1.68 (ft³)
